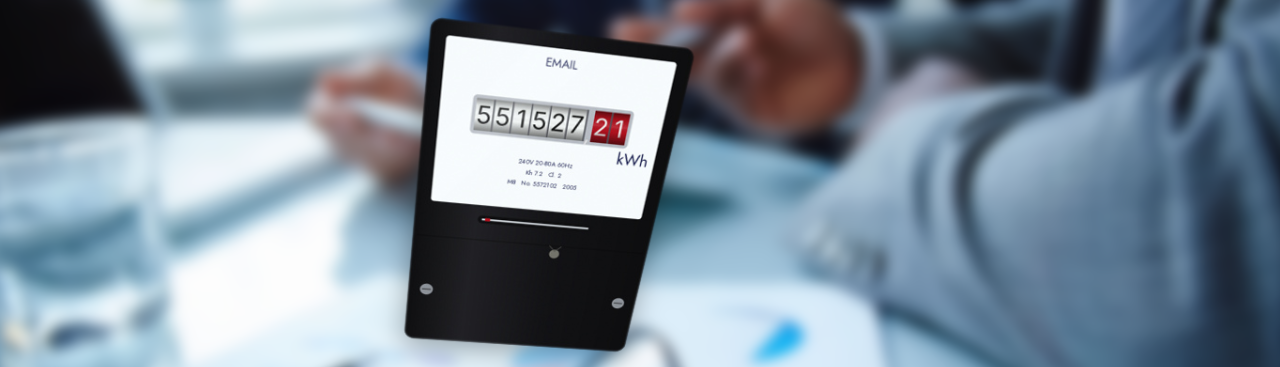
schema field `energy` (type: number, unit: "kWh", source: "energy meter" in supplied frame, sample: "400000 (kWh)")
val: 551527.21 (kWh)
